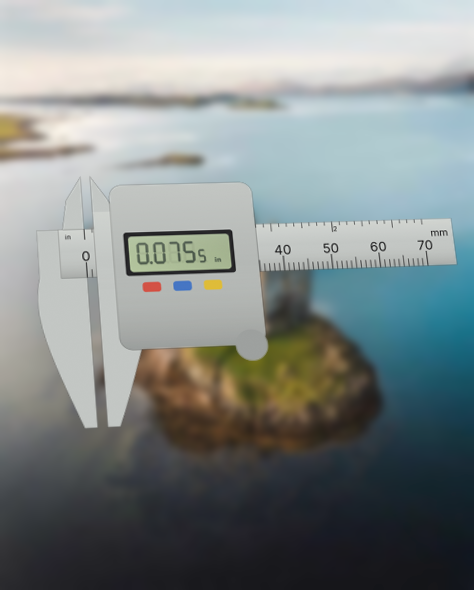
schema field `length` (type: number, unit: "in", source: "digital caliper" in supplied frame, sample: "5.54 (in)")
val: 0.0755 (in)
